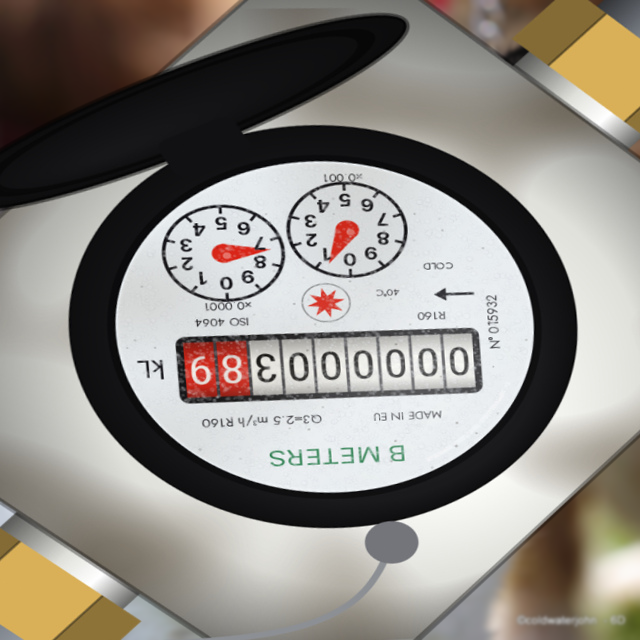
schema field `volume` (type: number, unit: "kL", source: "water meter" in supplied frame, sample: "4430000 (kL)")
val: 3.8907 (kL)
